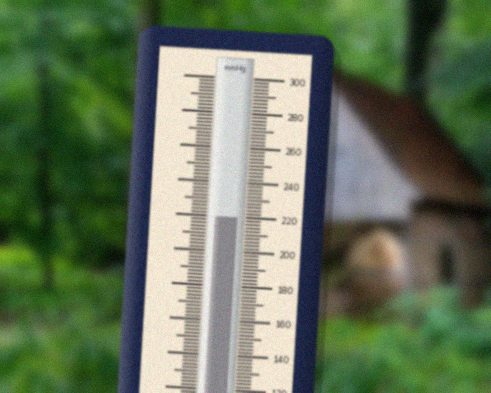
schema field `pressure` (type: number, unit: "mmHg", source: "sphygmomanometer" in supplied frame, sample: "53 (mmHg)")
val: 220 (mmHg)
